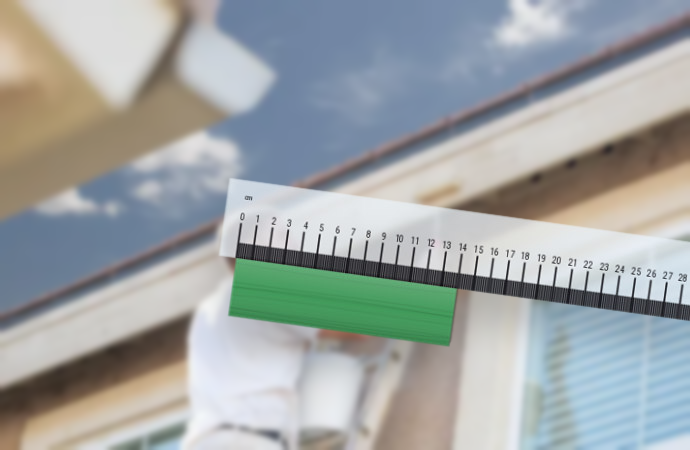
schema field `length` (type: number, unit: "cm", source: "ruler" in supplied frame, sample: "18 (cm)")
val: 14 (cm)
